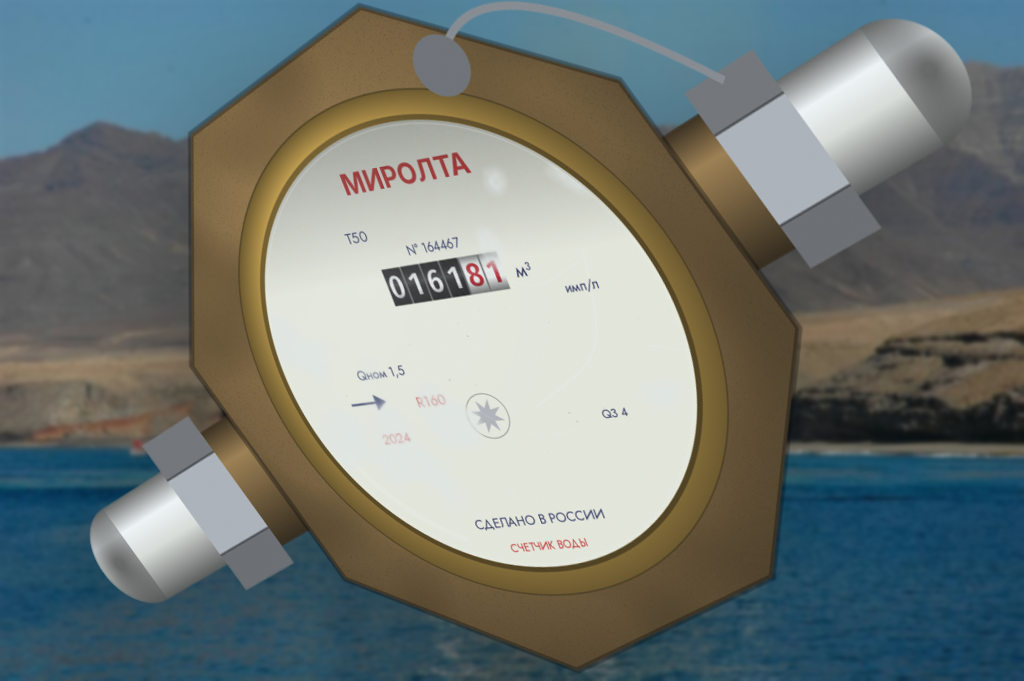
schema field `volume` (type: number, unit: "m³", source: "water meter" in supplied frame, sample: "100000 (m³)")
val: 161.81 (m³)
